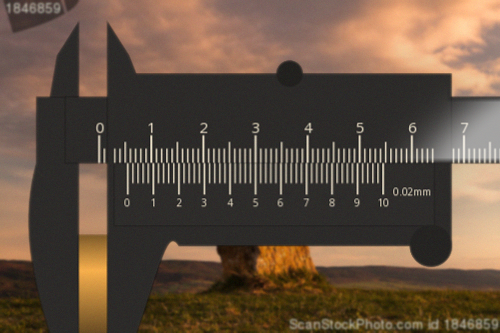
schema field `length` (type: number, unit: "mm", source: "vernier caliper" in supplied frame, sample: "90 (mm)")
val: 5.5 (mm)
